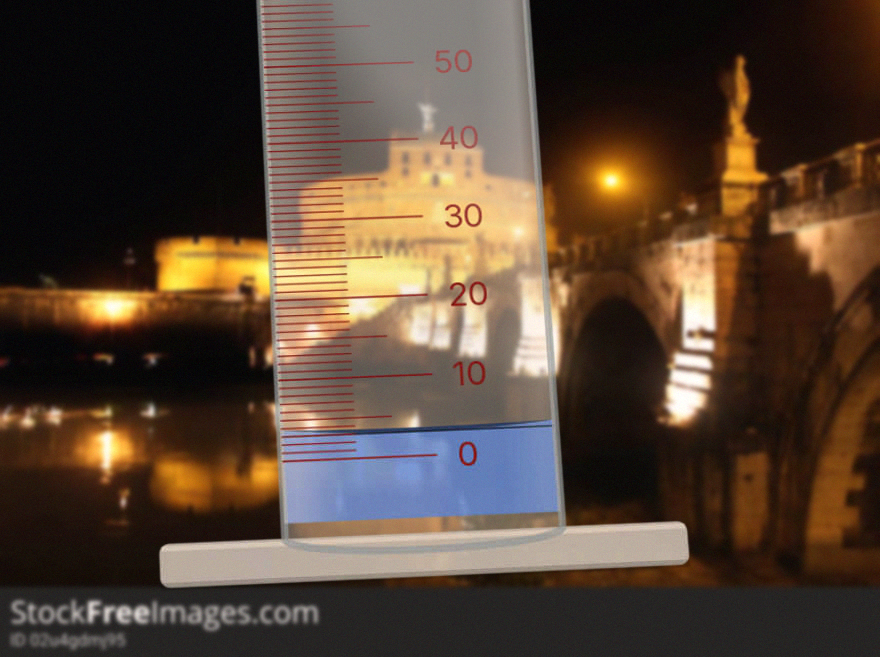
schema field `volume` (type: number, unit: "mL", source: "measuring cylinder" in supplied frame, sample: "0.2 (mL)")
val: 3 (mL)
